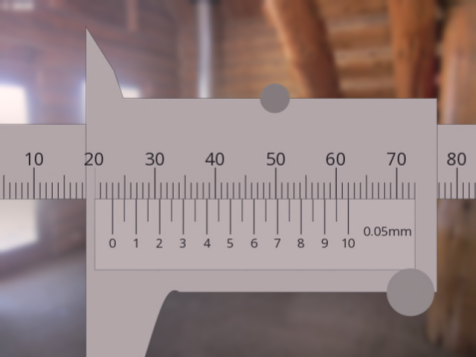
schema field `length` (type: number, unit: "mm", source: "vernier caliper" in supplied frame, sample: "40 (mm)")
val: 23.0 (mm)
